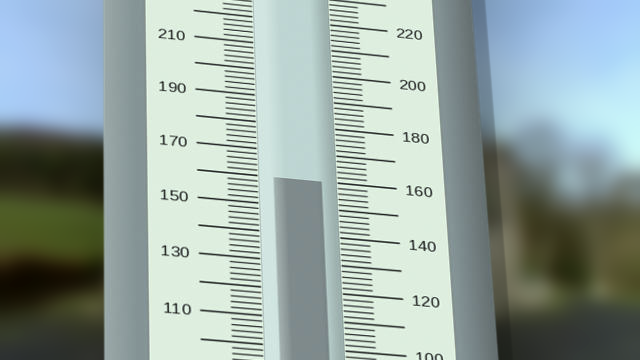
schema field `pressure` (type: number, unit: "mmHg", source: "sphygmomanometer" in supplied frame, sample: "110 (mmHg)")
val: 160 (mmHg)
